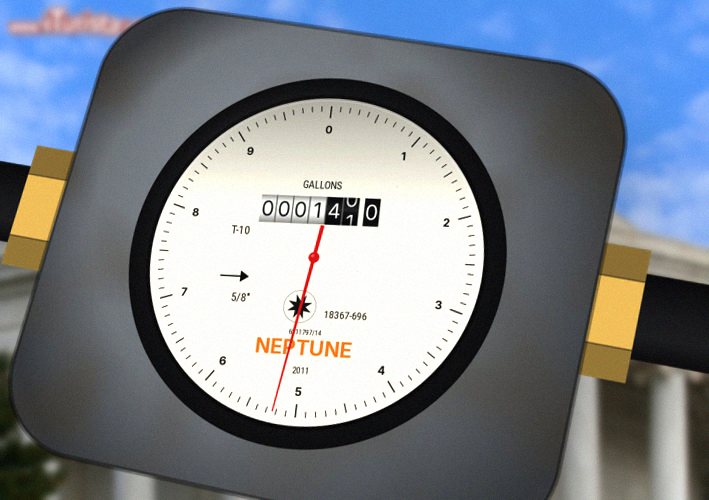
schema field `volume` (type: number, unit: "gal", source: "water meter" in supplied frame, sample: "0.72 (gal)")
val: 1405.2 (gal)
